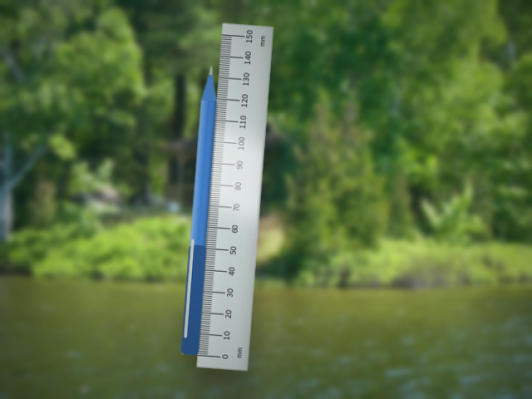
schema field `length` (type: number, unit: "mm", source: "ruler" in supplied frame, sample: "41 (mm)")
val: 135 (mm)
